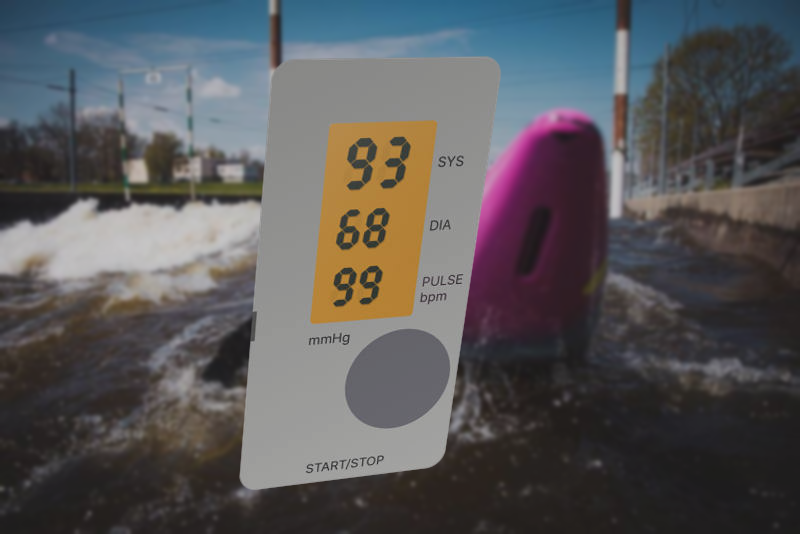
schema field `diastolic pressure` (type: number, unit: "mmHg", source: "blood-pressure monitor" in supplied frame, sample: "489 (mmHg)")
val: 68 (mmHg)
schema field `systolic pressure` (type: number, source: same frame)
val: 93 (mmHg)
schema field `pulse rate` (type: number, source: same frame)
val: 99 (bpm)
